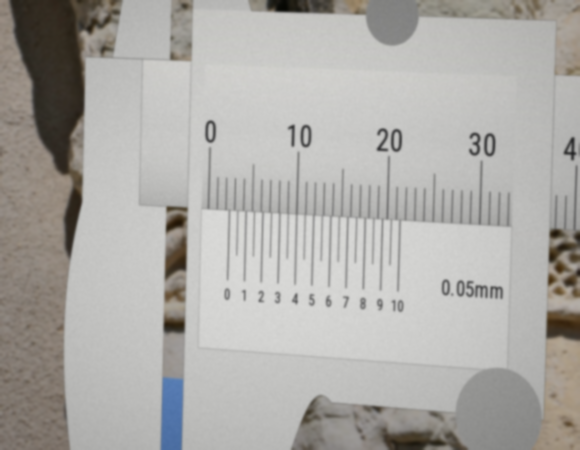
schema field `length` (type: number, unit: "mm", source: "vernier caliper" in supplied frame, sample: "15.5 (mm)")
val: 2.4 (mm)
